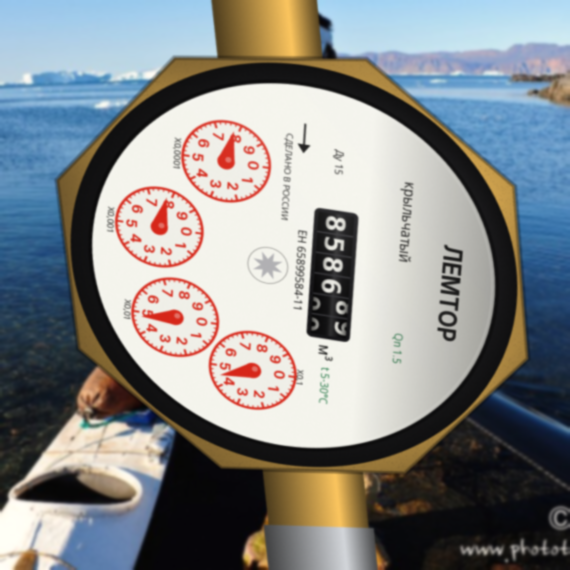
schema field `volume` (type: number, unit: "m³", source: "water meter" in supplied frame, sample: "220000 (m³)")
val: 858689.4477 (m³)
